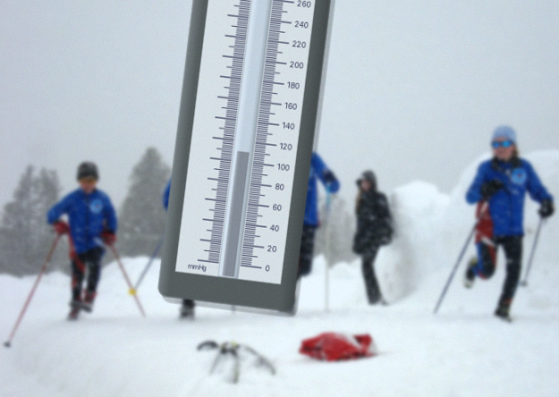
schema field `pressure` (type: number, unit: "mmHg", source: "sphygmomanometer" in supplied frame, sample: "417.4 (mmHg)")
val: 110 (mmHg)
